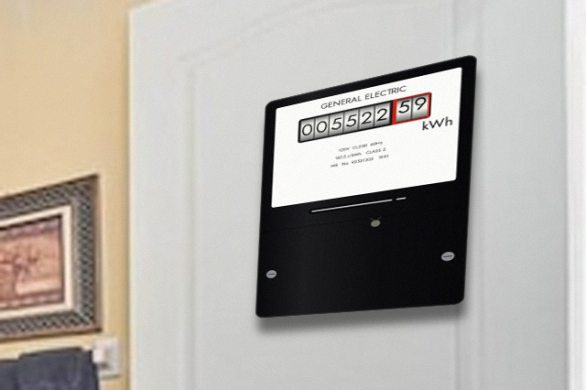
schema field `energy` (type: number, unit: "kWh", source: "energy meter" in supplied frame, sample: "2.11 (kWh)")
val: 5522.59 (kWh)
